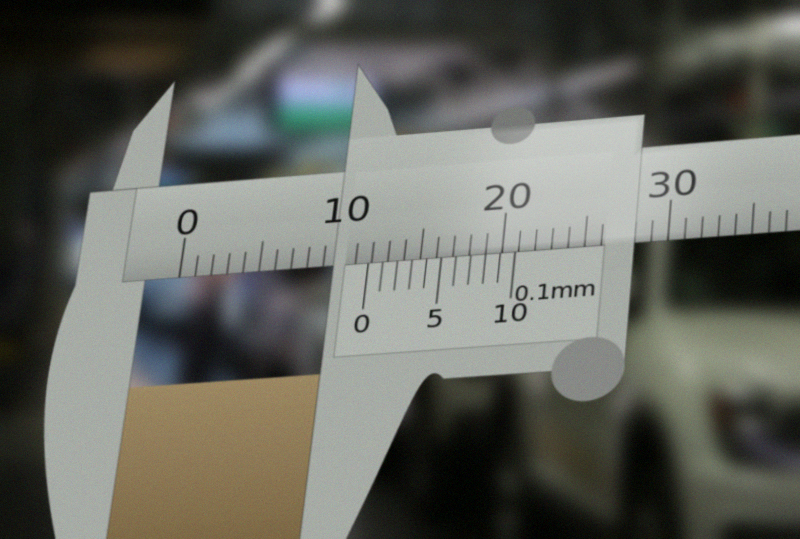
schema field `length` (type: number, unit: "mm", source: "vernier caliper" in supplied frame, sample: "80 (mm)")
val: 11.8 (mm)
